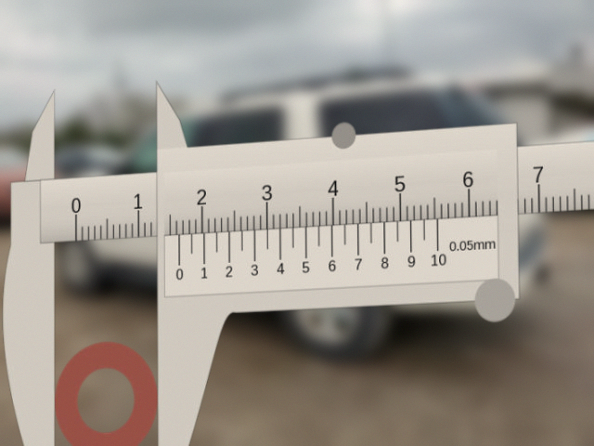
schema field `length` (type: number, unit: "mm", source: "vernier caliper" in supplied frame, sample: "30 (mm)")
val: 16.4 (mm)
